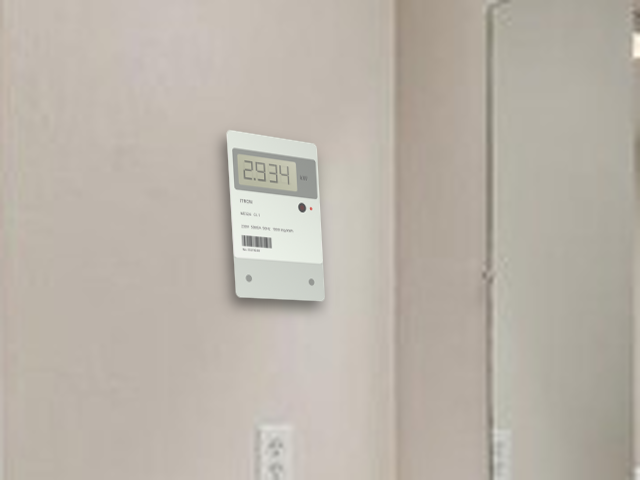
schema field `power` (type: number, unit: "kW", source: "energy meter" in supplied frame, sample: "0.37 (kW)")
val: 2.934 (kW)
